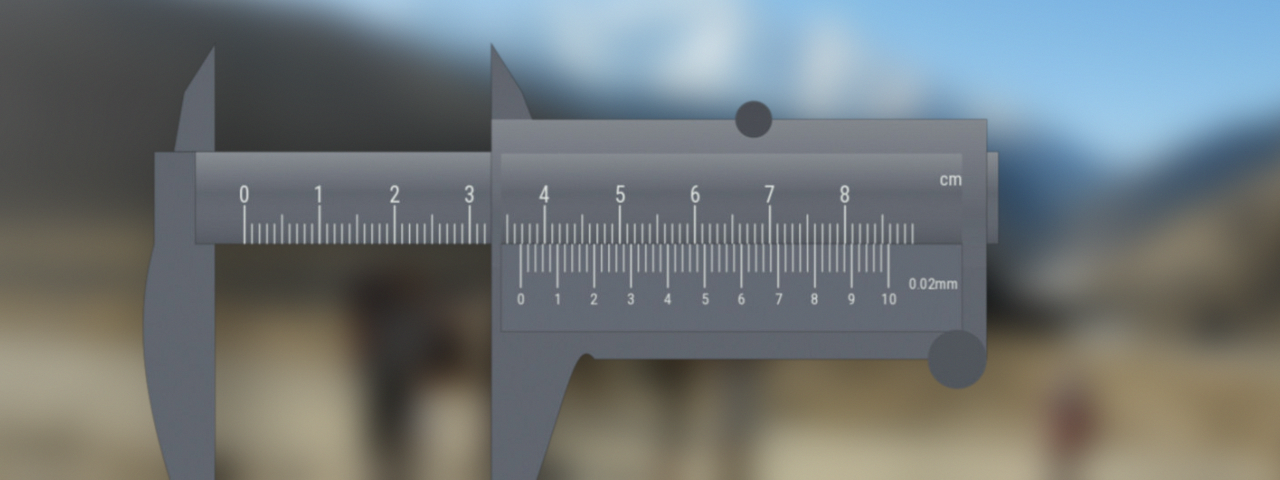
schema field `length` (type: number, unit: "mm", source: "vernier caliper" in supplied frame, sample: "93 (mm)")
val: 36.8 (mm)
